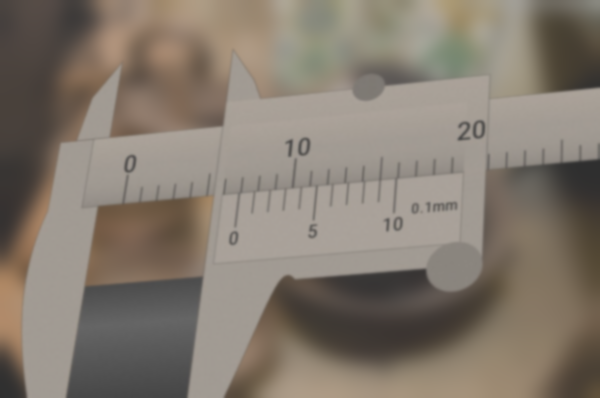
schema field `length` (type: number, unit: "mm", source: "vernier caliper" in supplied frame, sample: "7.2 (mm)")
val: 6.9 (mm)
